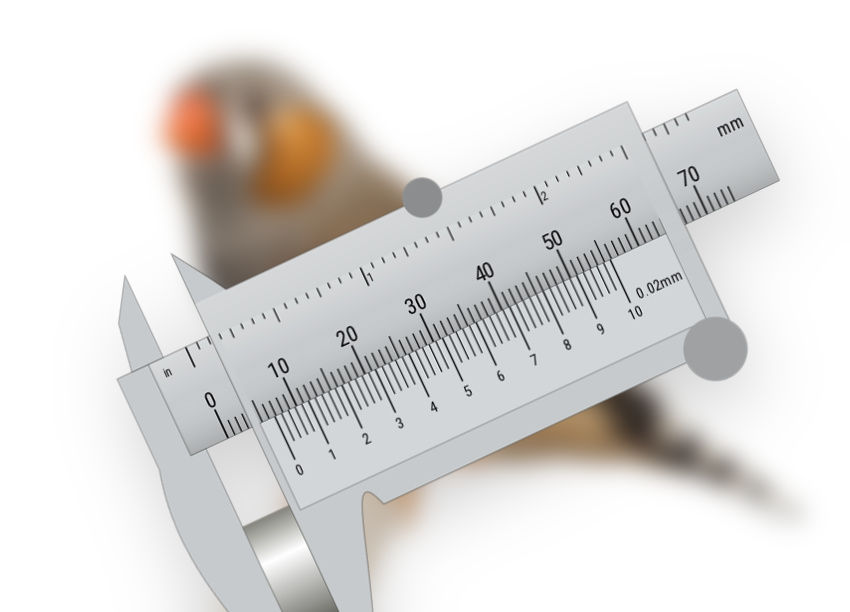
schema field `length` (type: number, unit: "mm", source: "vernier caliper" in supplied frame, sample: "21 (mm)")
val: 6.8 (mm)
